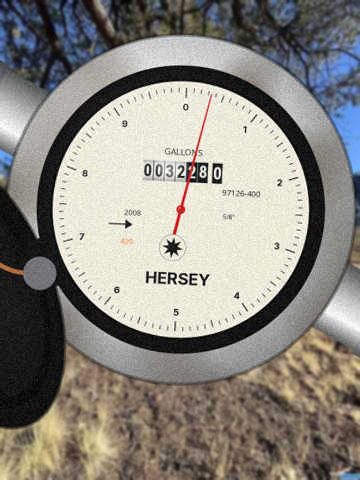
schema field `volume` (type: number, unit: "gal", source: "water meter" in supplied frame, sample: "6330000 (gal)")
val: 32280.3 (gal)
